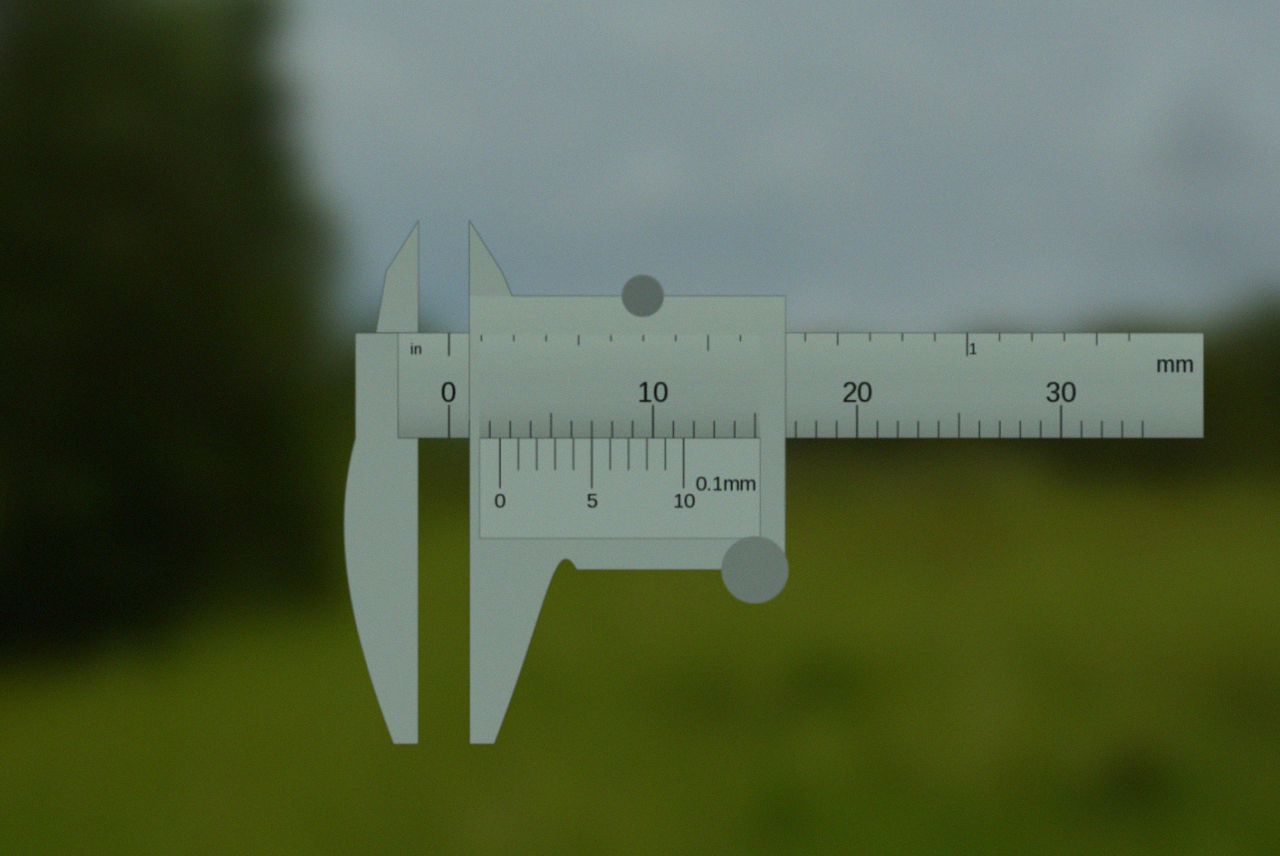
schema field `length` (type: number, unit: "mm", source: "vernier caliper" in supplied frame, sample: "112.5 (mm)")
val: 2.5 (mm)
